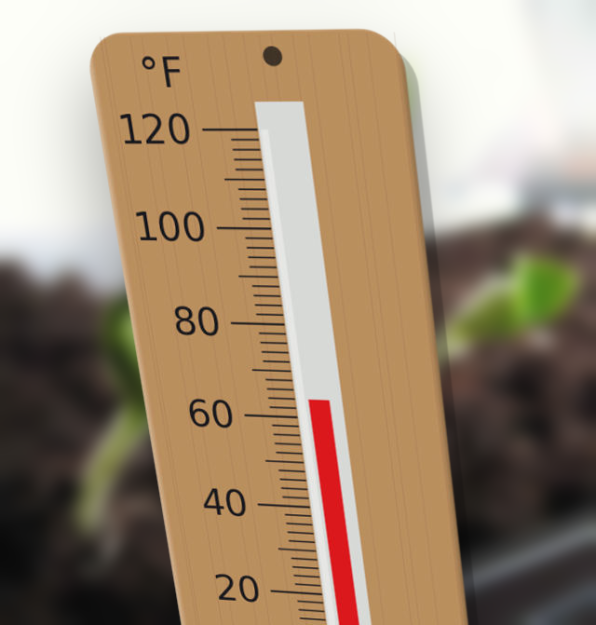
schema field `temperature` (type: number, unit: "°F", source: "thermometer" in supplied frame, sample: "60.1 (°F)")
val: 64 (°F)
